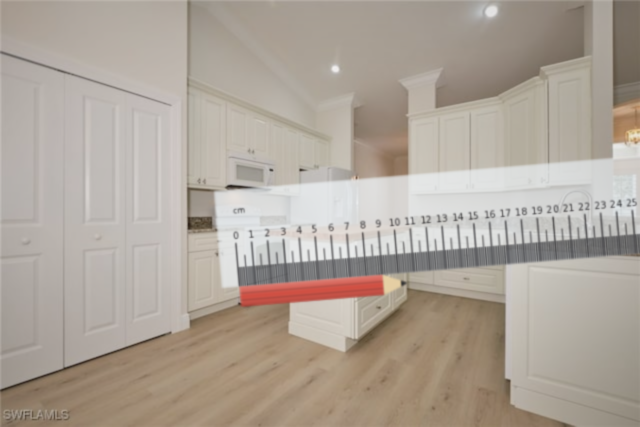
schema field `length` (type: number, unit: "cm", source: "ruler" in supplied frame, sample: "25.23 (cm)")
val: 10.5 (cm)
